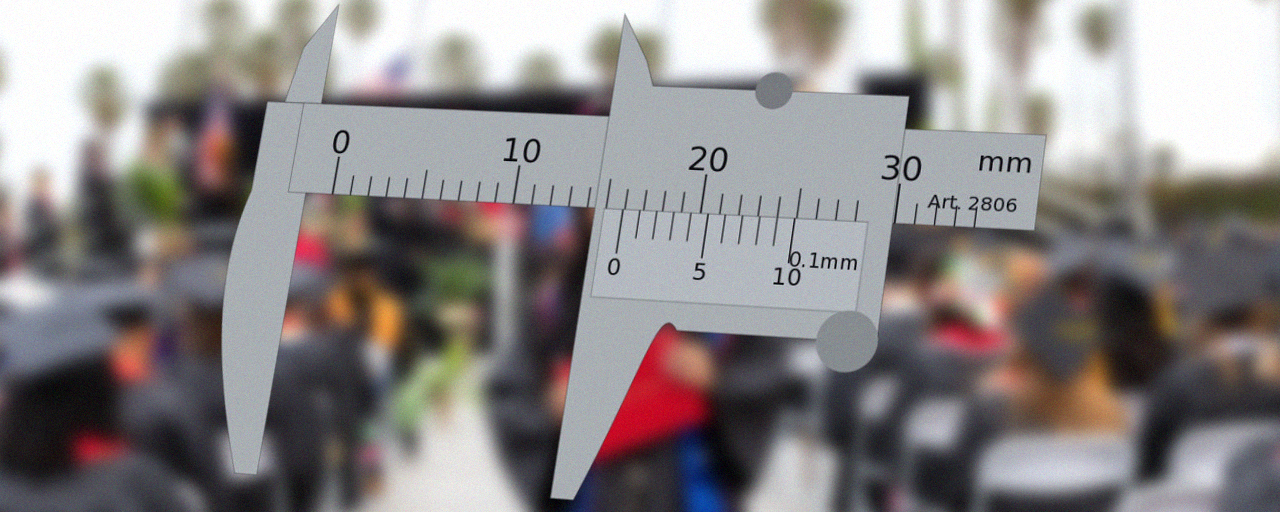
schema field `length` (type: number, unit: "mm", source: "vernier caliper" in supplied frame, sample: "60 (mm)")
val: 15.9 (mm)
